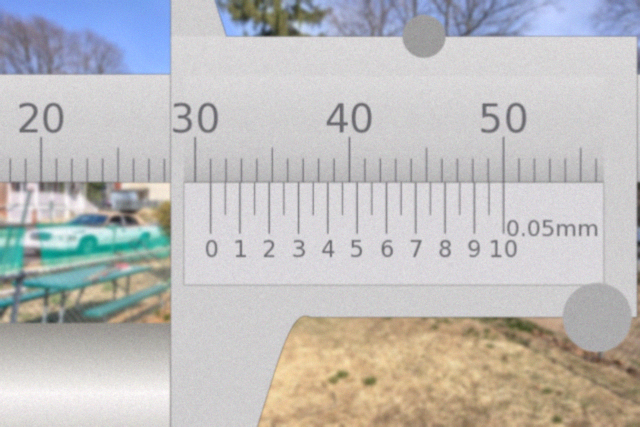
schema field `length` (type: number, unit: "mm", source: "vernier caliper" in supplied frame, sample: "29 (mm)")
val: 31.0 (mm)
